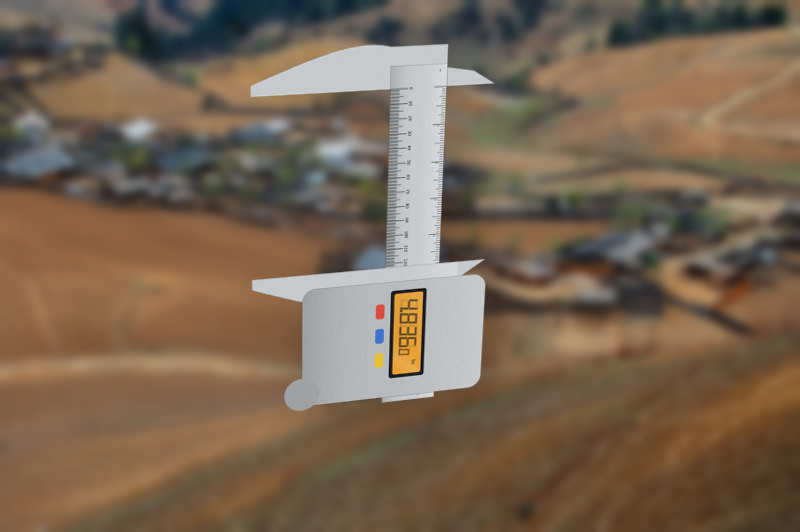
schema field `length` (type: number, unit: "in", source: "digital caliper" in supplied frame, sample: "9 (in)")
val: 4.8360 (in)
